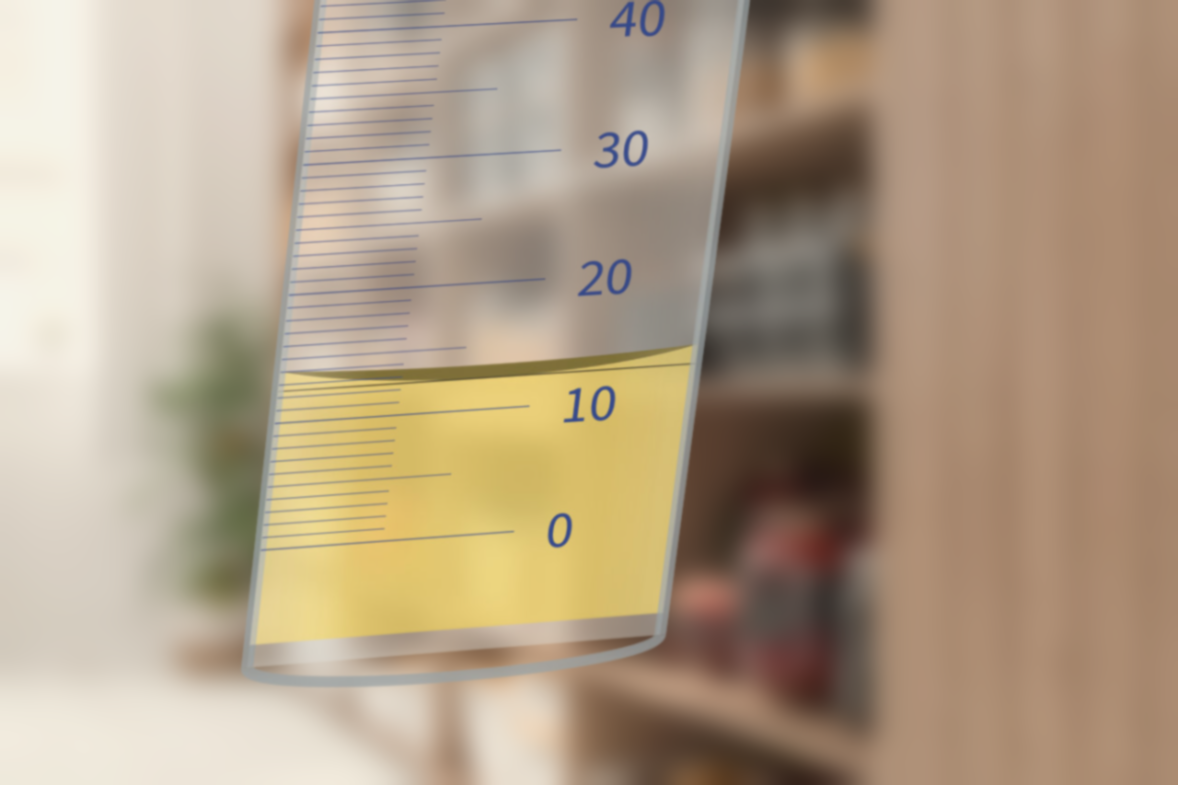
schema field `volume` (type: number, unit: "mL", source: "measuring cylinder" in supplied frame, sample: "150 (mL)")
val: 12.5 (mL)
